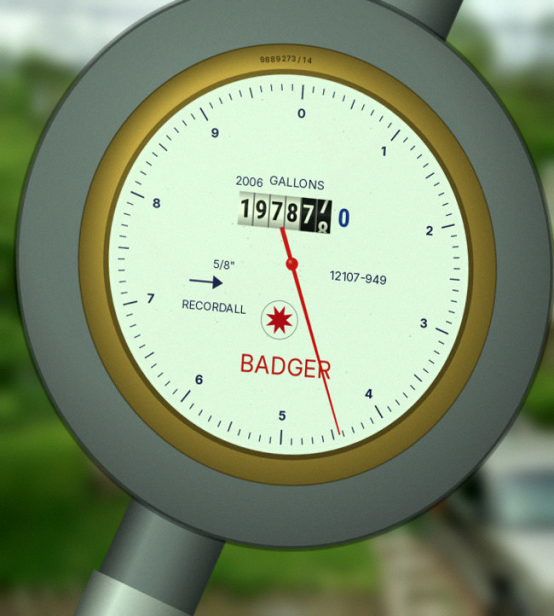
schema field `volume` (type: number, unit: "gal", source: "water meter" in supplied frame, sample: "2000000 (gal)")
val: 1978774.4 (gal)
